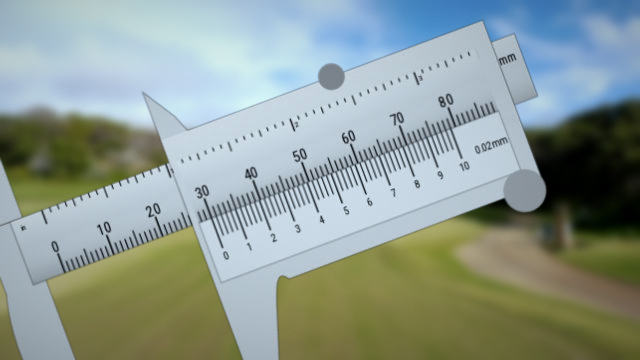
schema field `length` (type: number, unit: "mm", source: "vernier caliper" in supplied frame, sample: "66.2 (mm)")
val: 30.0 (mm)
